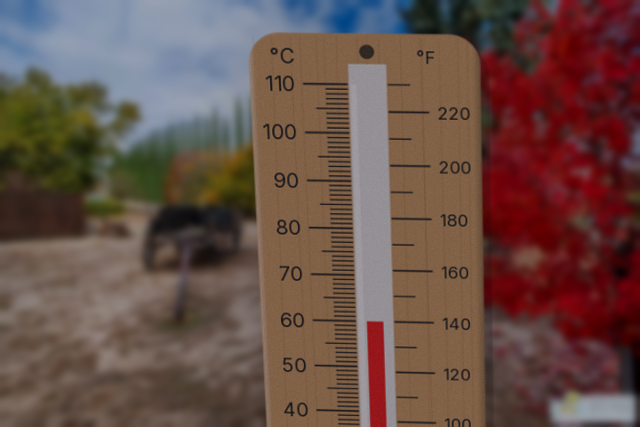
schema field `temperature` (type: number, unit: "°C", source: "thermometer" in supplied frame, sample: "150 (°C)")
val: 60 (°C)
